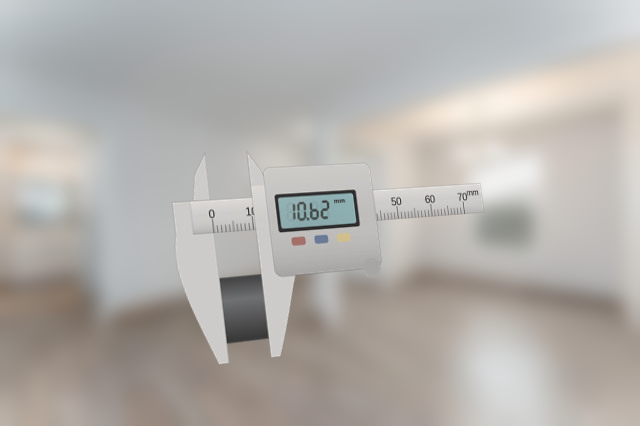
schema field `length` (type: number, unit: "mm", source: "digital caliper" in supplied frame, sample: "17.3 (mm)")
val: 10.62 (mm)
